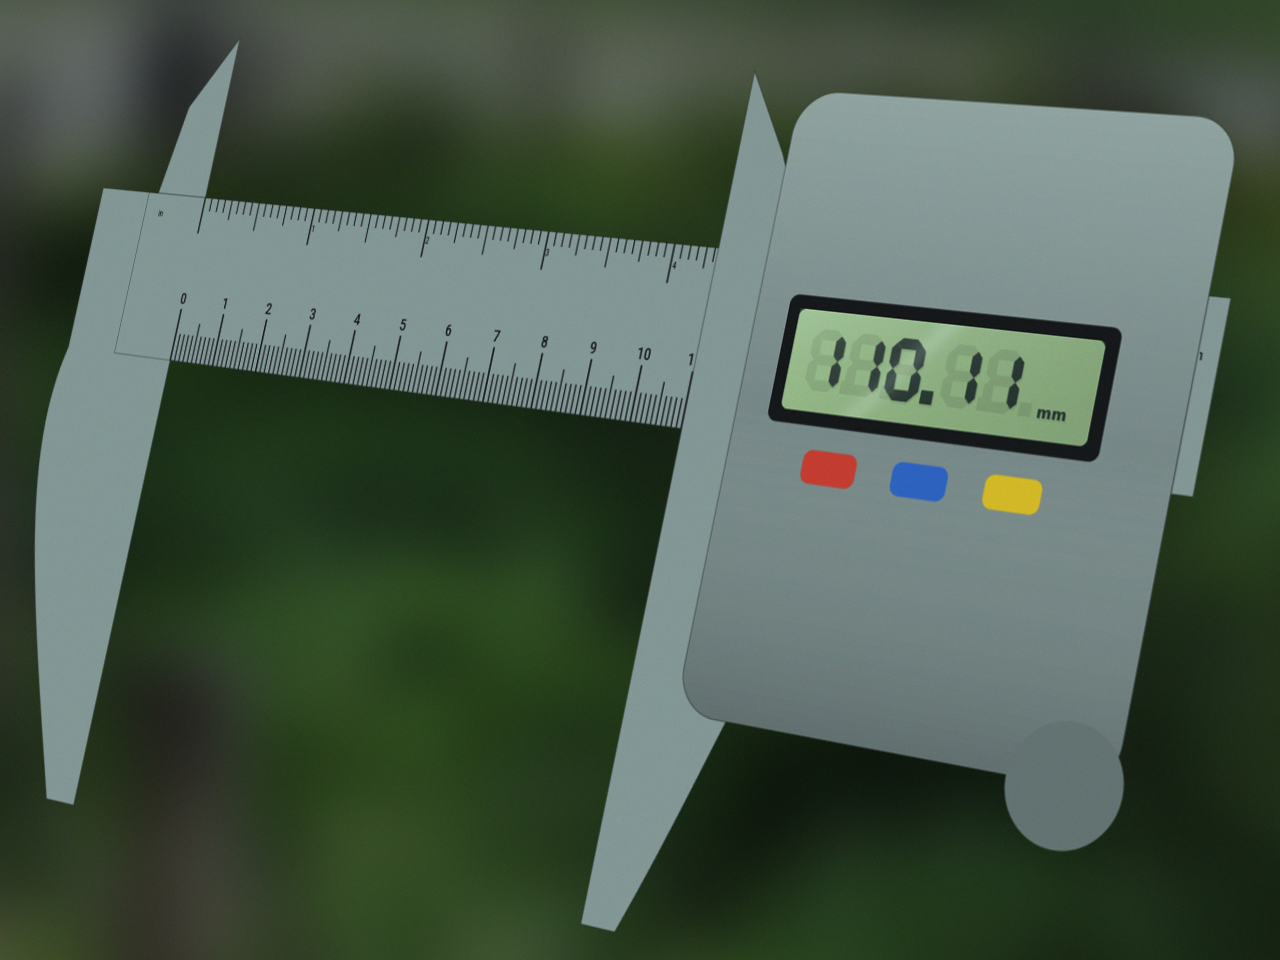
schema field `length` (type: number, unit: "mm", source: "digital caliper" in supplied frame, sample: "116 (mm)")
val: 110.11 (mm)
